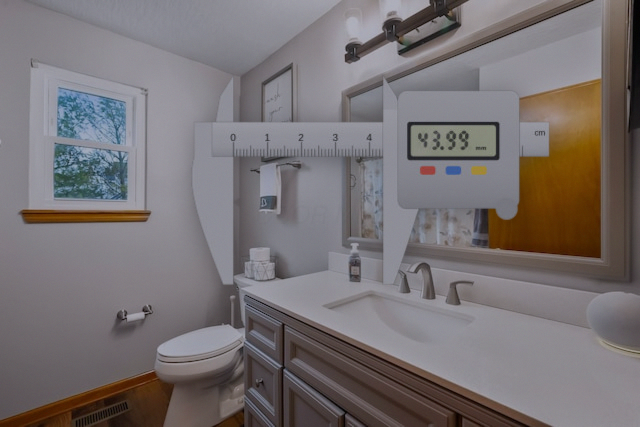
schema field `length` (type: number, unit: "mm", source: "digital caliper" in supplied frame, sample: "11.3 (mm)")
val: 43.99 (mm)
